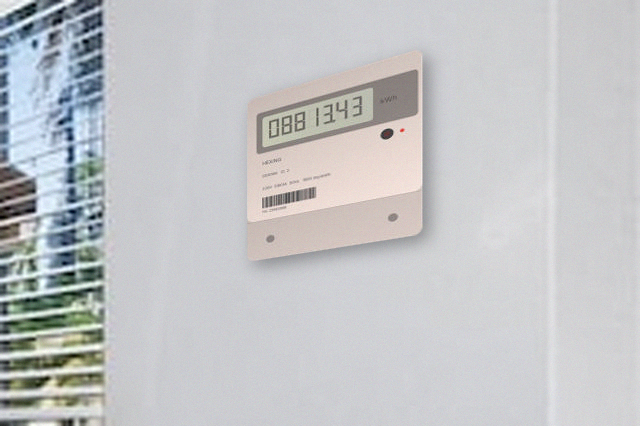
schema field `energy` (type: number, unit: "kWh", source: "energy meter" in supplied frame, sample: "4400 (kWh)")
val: 8813.43 (kWh)
